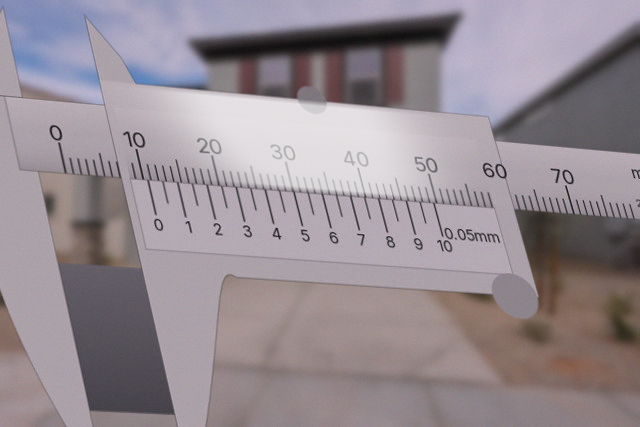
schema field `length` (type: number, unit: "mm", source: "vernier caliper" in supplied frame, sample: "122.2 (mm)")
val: 10.6 (mm)
